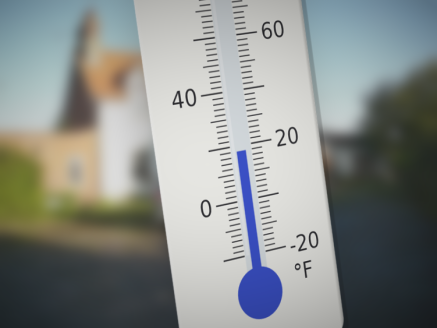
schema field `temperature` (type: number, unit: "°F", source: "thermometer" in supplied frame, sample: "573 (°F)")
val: 18 (°F)
